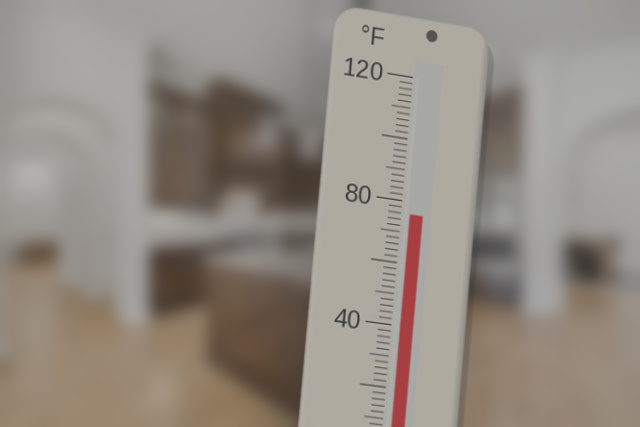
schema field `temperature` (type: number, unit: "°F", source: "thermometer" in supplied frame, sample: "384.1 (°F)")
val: 76 (°F)
